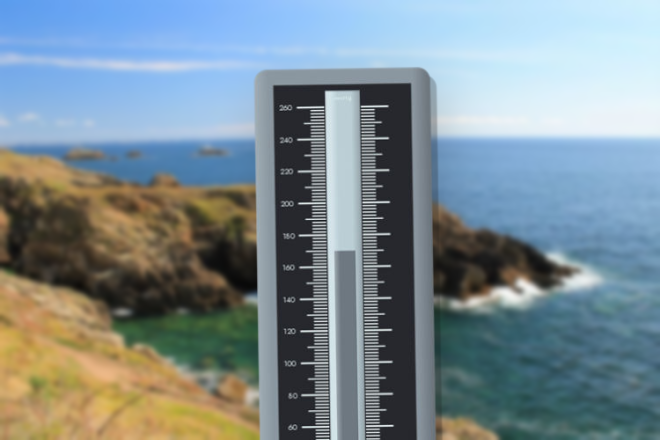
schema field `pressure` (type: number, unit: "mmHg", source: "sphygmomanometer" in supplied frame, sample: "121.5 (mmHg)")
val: 170 (mmHg)
